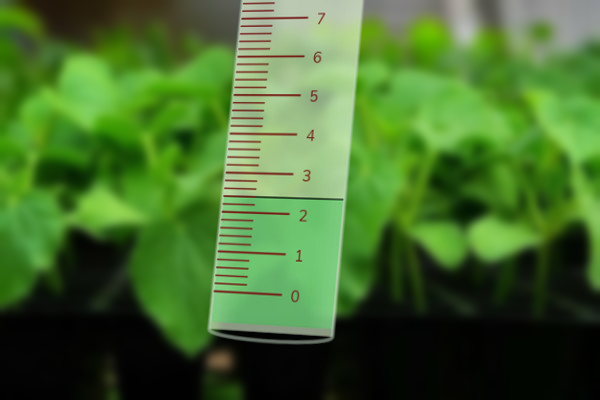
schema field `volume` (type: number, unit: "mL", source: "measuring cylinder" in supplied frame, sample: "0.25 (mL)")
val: 2.4 (mL)
